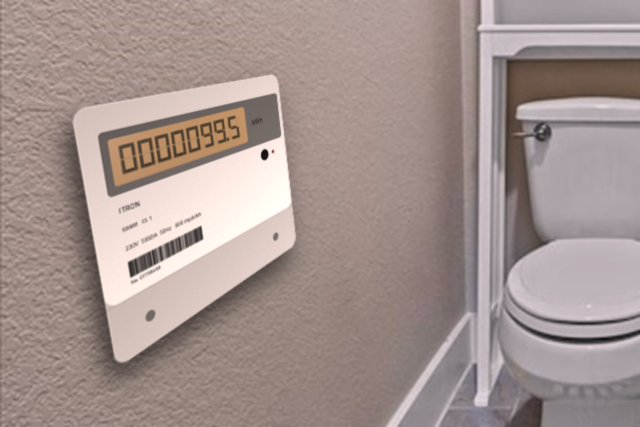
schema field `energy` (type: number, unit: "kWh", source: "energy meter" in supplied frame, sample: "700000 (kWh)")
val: 99.5 (kWh)
